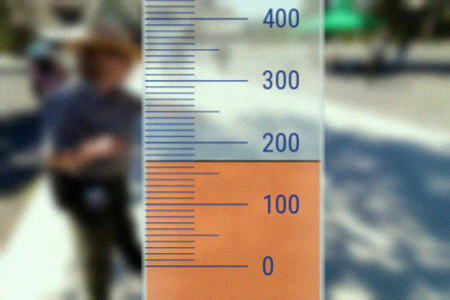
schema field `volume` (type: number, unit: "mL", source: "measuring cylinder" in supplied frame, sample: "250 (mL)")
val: 170 (mL)
